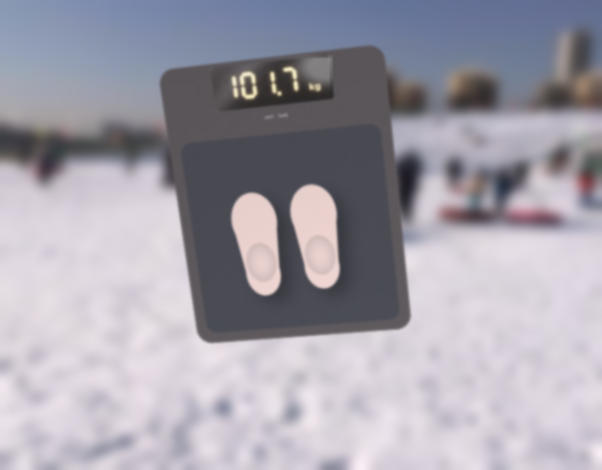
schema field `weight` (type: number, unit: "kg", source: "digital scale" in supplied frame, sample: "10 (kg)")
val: 101.7 (kg)
